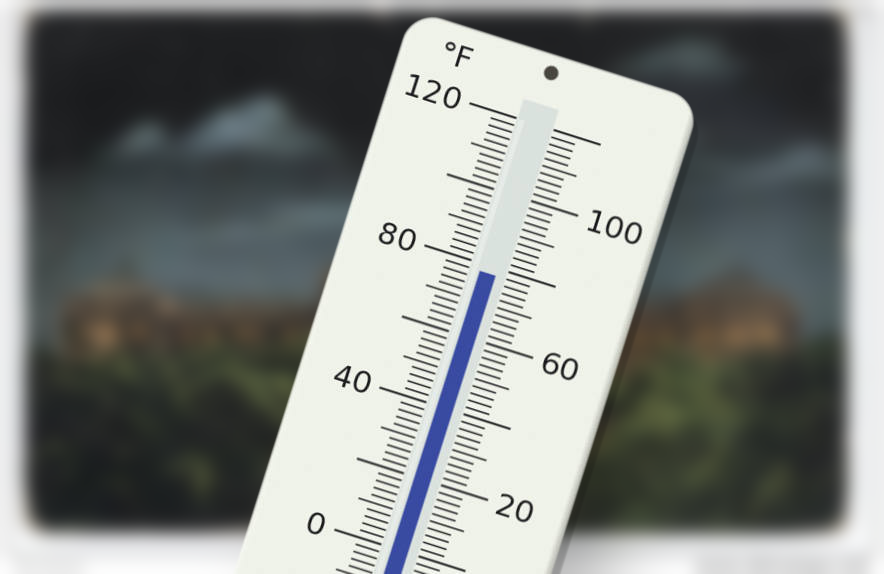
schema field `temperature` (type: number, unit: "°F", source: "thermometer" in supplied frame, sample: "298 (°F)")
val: 78 (°F)
